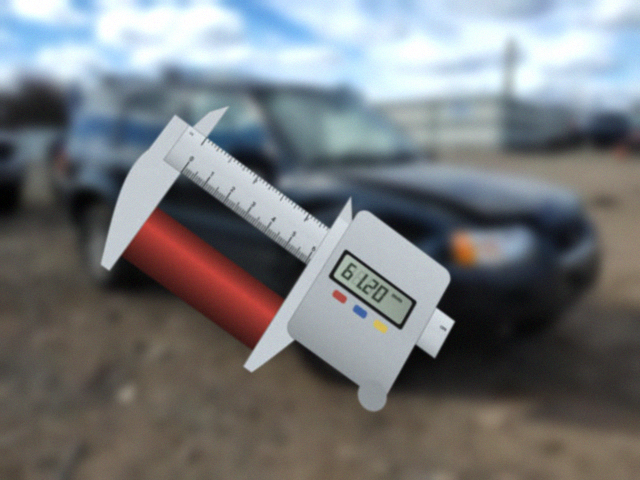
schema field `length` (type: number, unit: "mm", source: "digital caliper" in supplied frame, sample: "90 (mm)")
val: 61.20 (mm)
